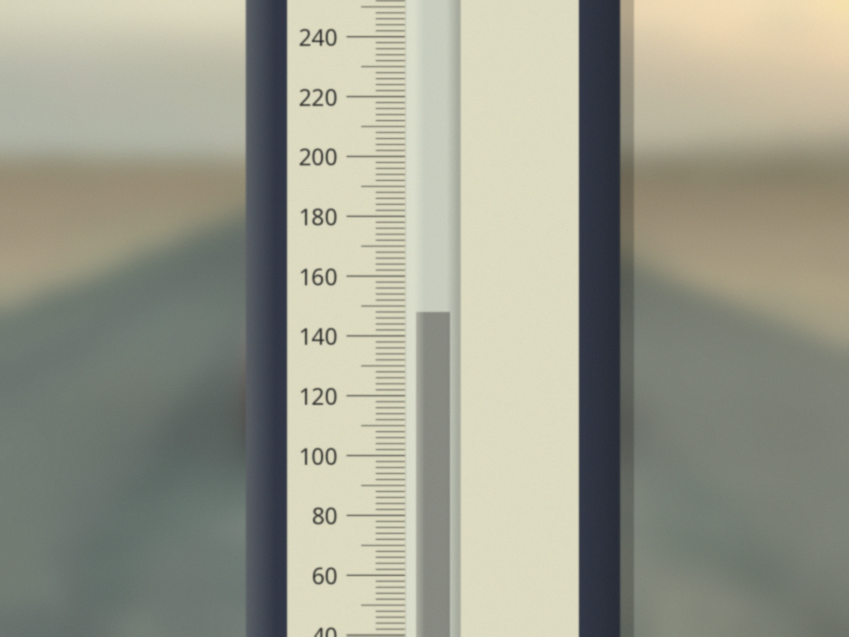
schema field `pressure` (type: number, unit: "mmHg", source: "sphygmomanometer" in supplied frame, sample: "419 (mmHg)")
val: 148 (mmHg)
